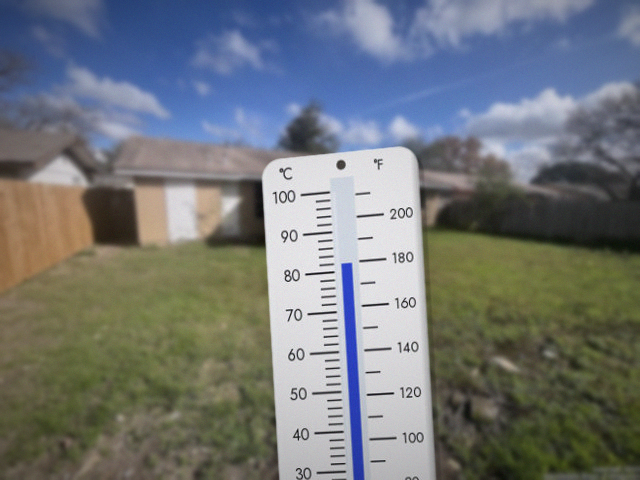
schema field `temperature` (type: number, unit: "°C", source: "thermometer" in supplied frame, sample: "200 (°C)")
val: 82 (°C)
